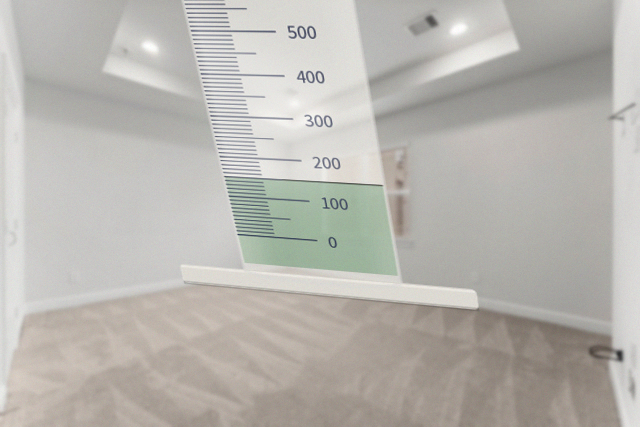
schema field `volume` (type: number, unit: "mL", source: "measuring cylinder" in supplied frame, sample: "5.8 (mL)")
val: 150 (mL)
